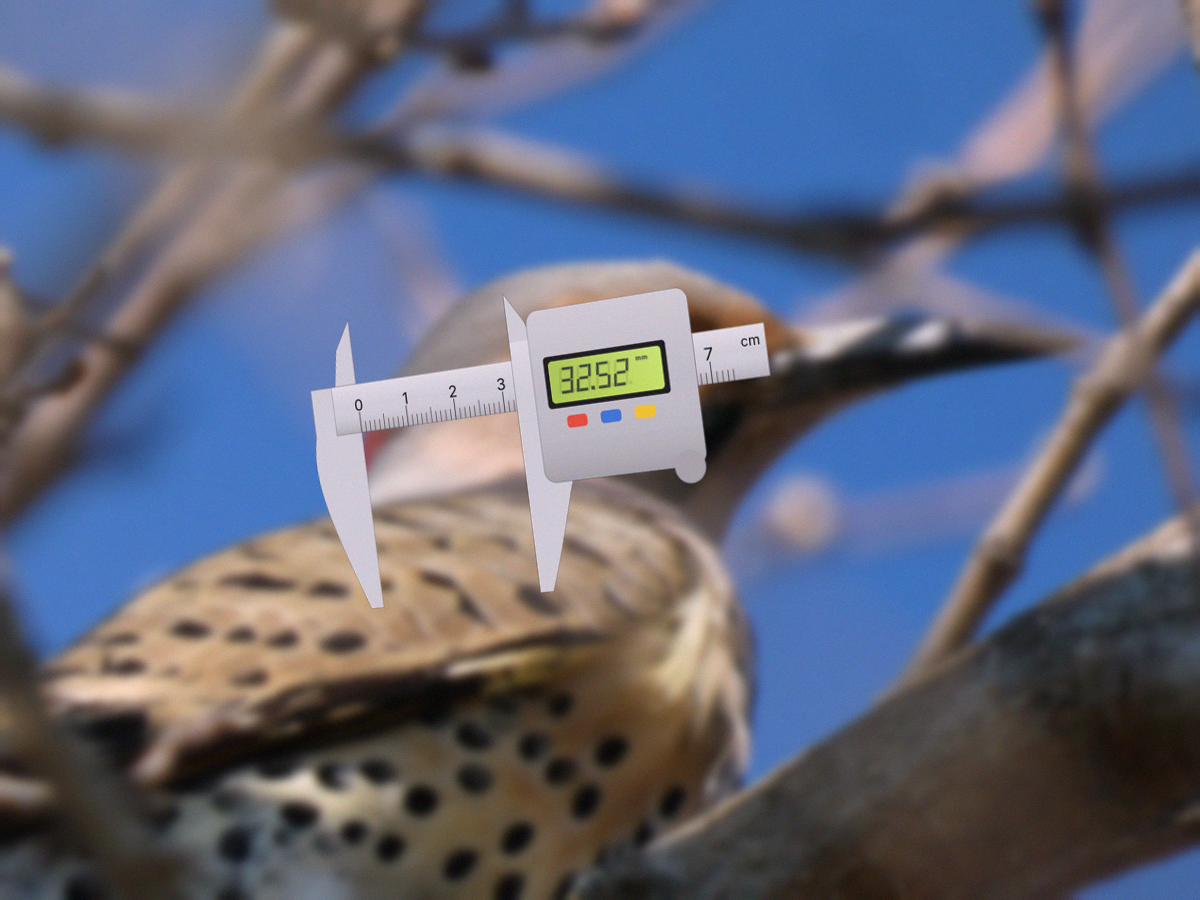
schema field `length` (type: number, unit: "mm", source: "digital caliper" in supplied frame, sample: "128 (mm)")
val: 32.52 (mm)
